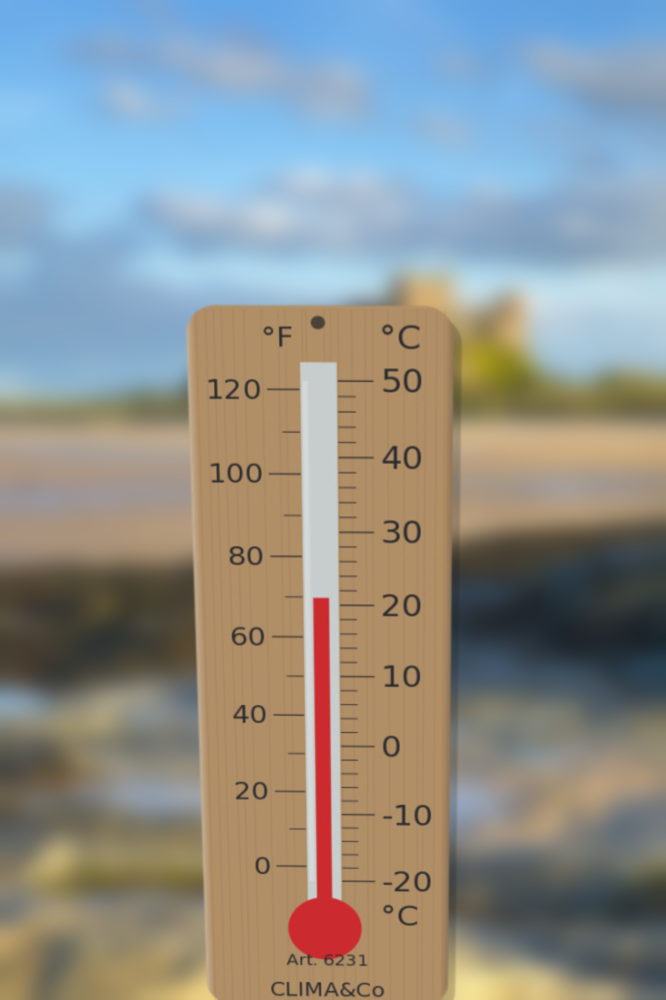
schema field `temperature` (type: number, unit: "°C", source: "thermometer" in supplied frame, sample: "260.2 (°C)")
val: 21 (°C)
